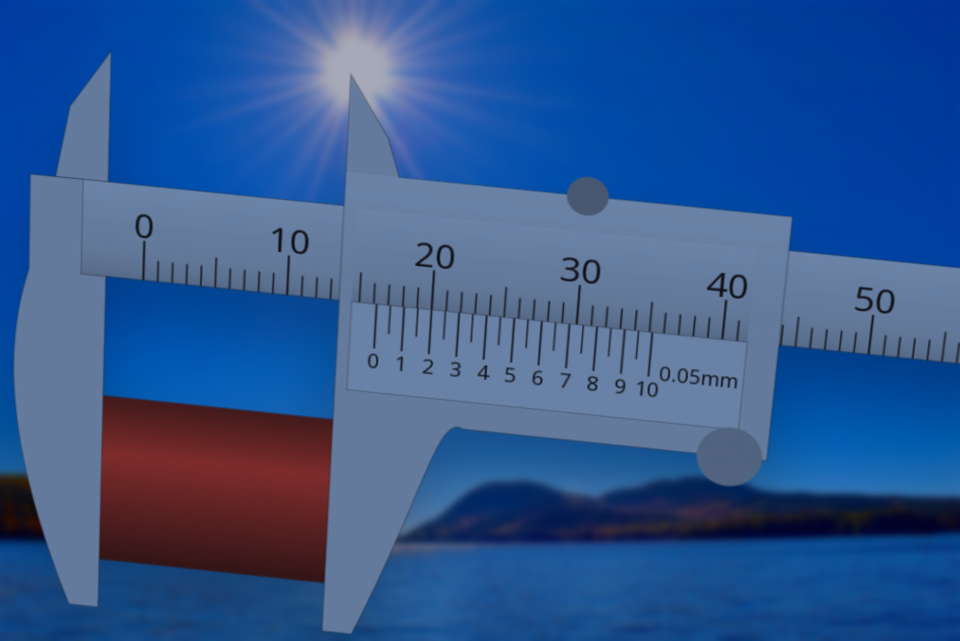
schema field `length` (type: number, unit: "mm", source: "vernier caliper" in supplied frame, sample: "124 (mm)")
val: 16.2 (mm)
